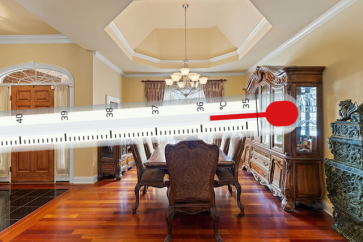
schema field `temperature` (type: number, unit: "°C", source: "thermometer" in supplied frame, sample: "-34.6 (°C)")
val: 35.8 (°C)
